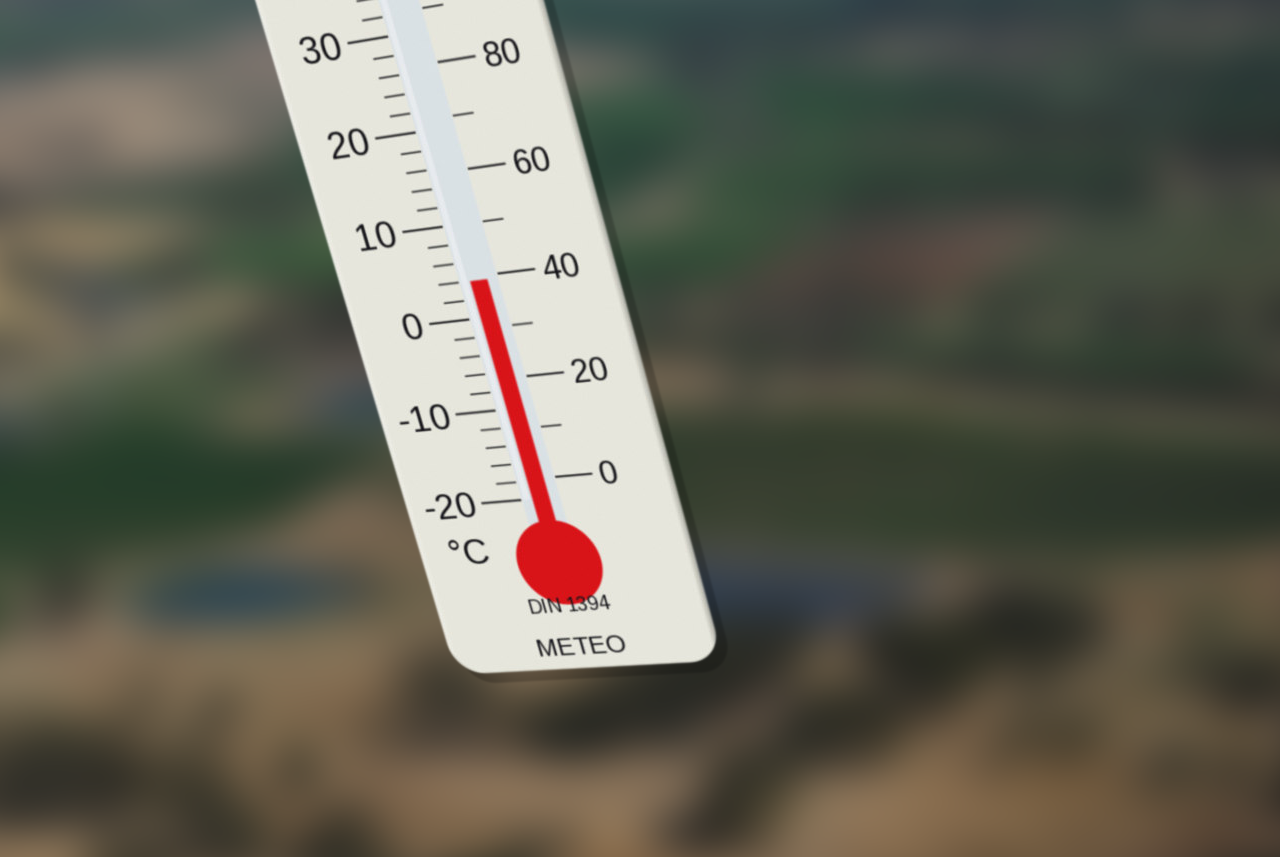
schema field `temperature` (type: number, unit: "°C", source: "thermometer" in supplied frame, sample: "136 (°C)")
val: 4 (°C)
